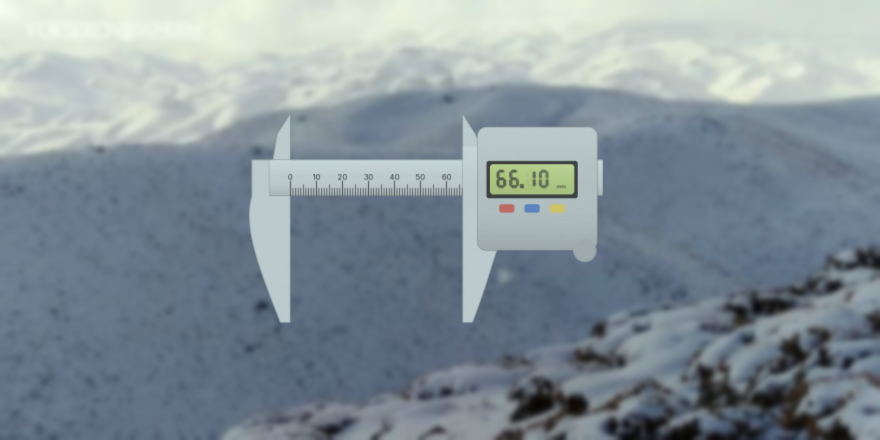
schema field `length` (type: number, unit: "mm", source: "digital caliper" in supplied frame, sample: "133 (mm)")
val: 66.10 (mm)
